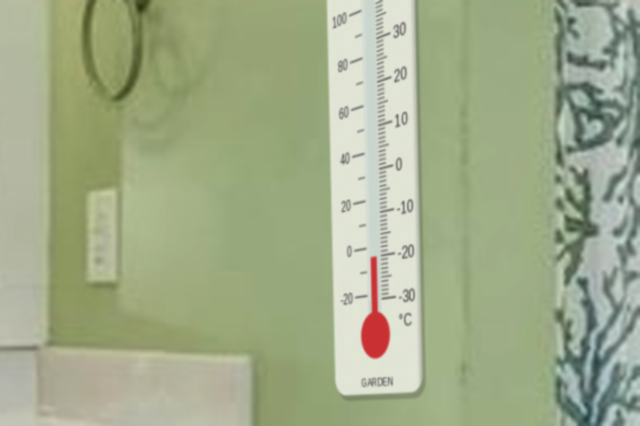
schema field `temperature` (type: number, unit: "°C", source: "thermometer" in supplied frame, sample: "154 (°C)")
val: -20 (°C)
